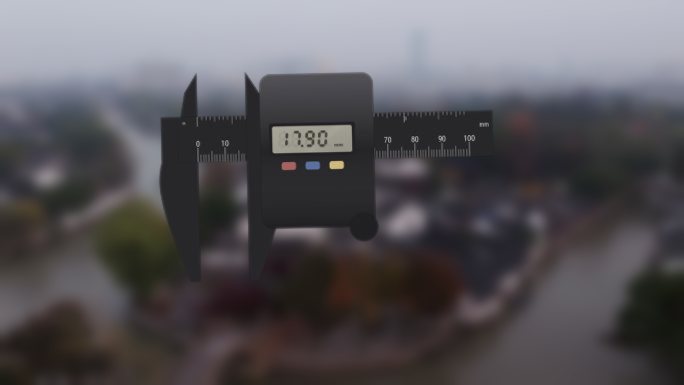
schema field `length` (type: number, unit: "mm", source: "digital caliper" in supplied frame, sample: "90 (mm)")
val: 17.90 (mm)
